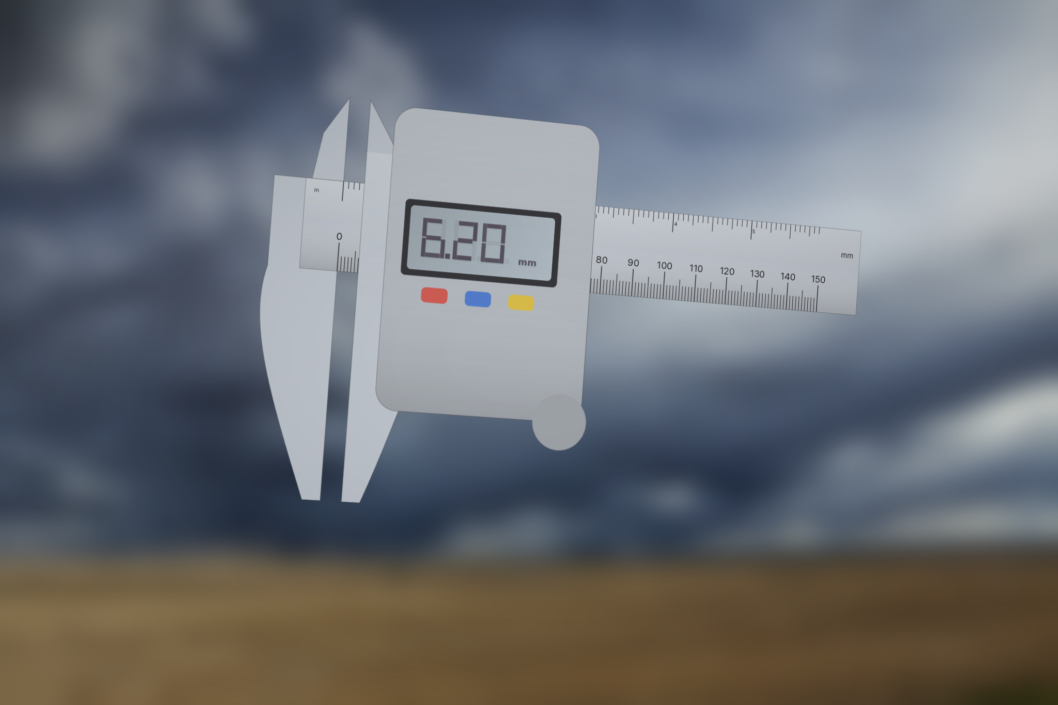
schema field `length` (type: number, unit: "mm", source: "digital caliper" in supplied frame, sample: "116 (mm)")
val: 6.20 (mm)
